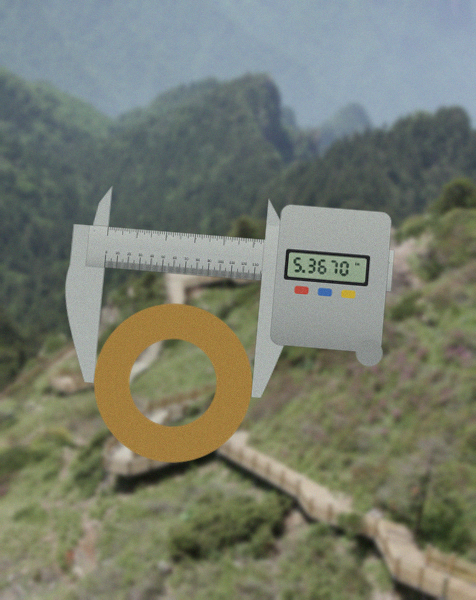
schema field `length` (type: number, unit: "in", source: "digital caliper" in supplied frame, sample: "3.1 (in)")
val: 5.3670 (in)
